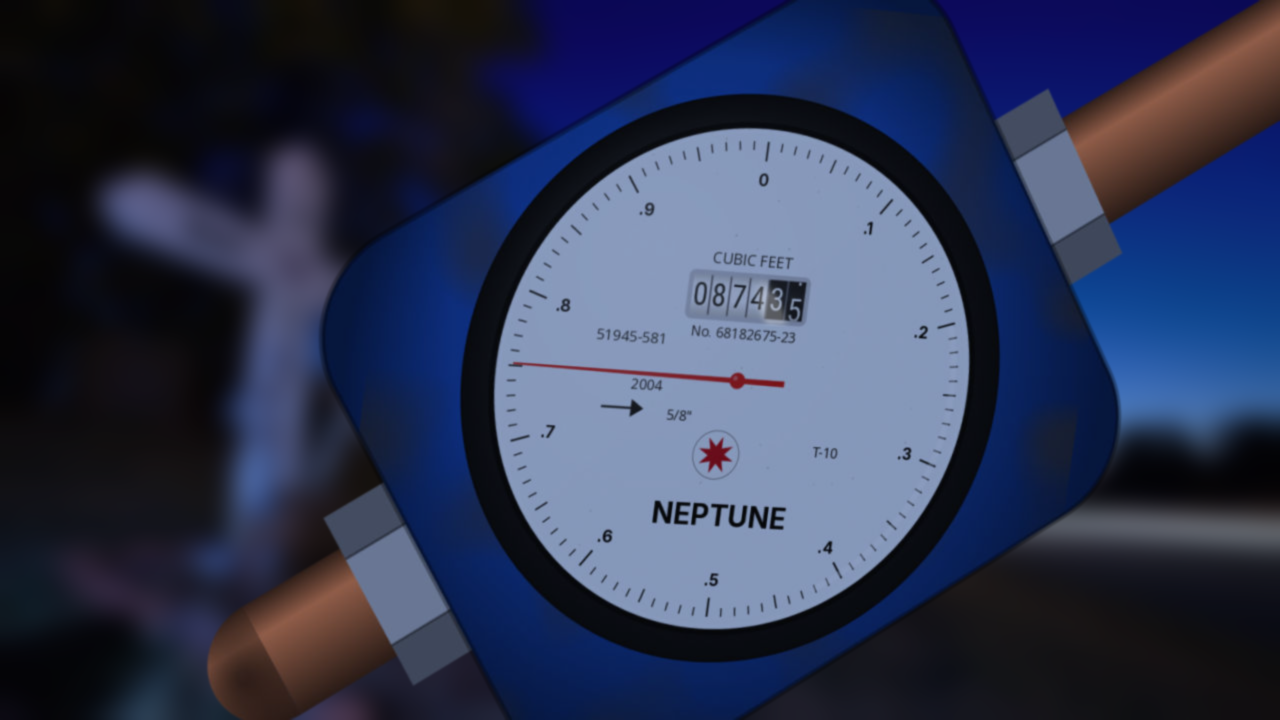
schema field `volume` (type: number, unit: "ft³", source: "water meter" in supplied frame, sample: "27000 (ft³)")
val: 87434.75 (ft³)
